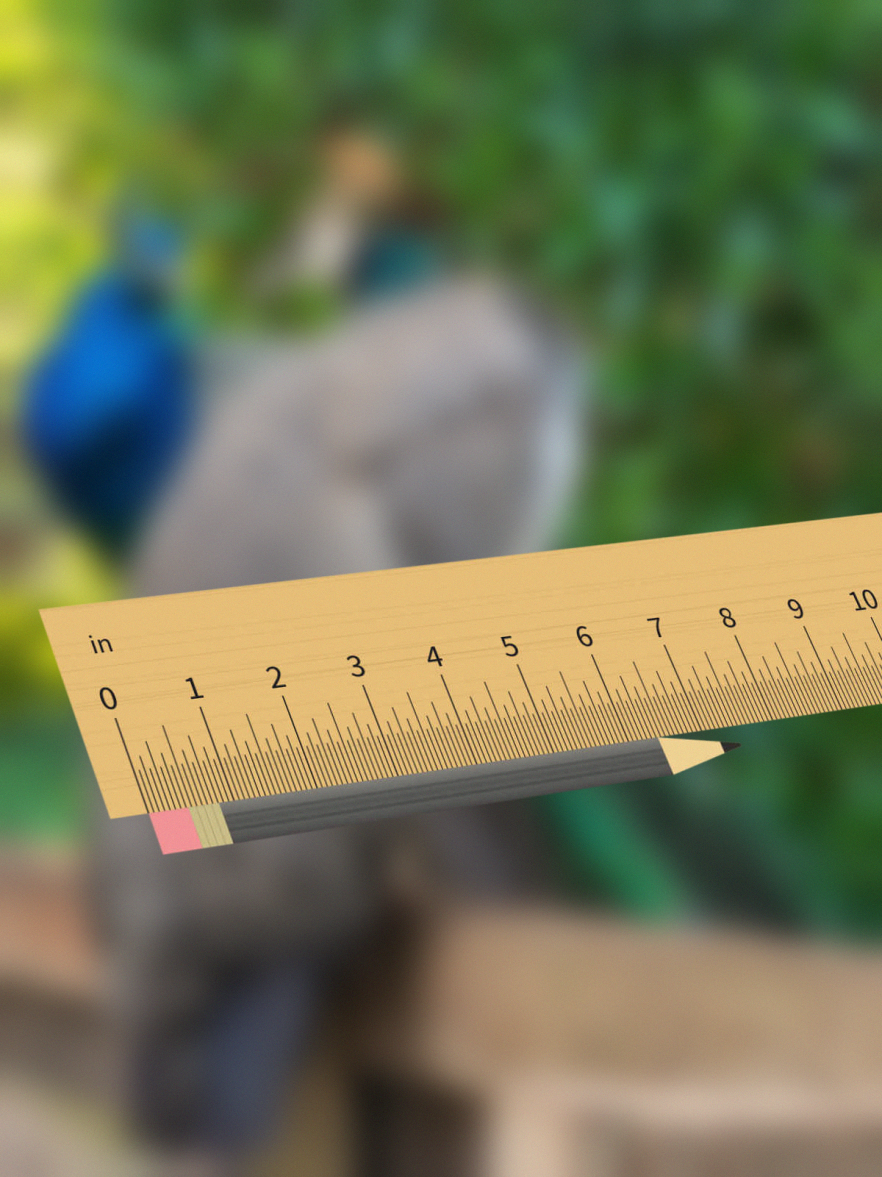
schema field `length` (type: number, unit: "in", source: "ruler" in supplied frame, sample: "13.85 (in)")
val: 7.4375 (in)
